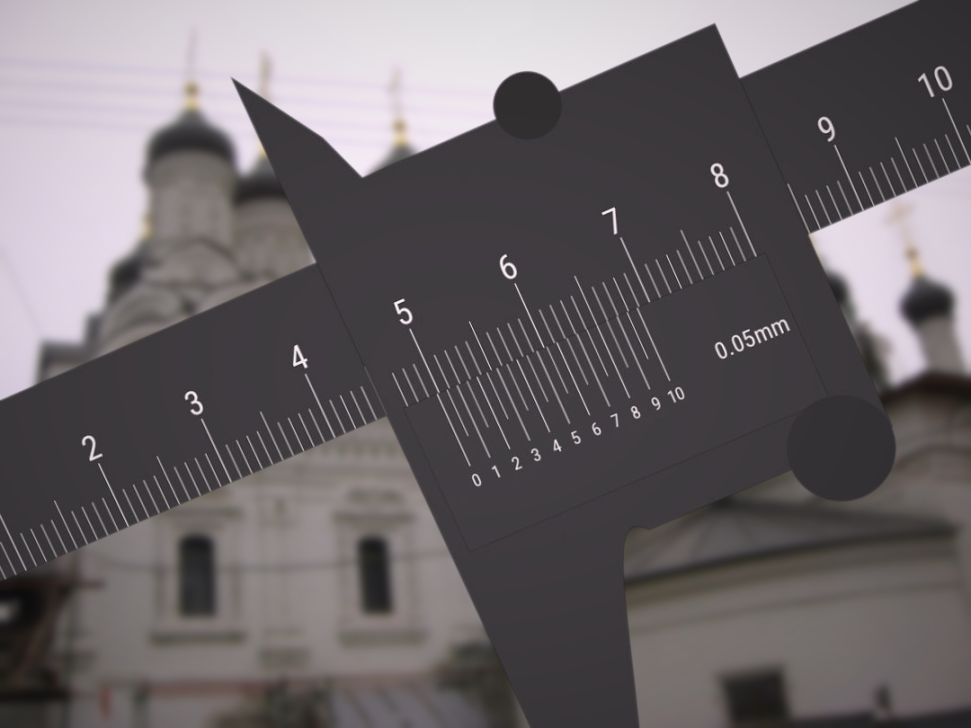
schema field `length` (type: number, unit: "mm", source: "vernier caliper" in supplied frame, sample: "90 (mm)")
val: 49.8 (mm)
